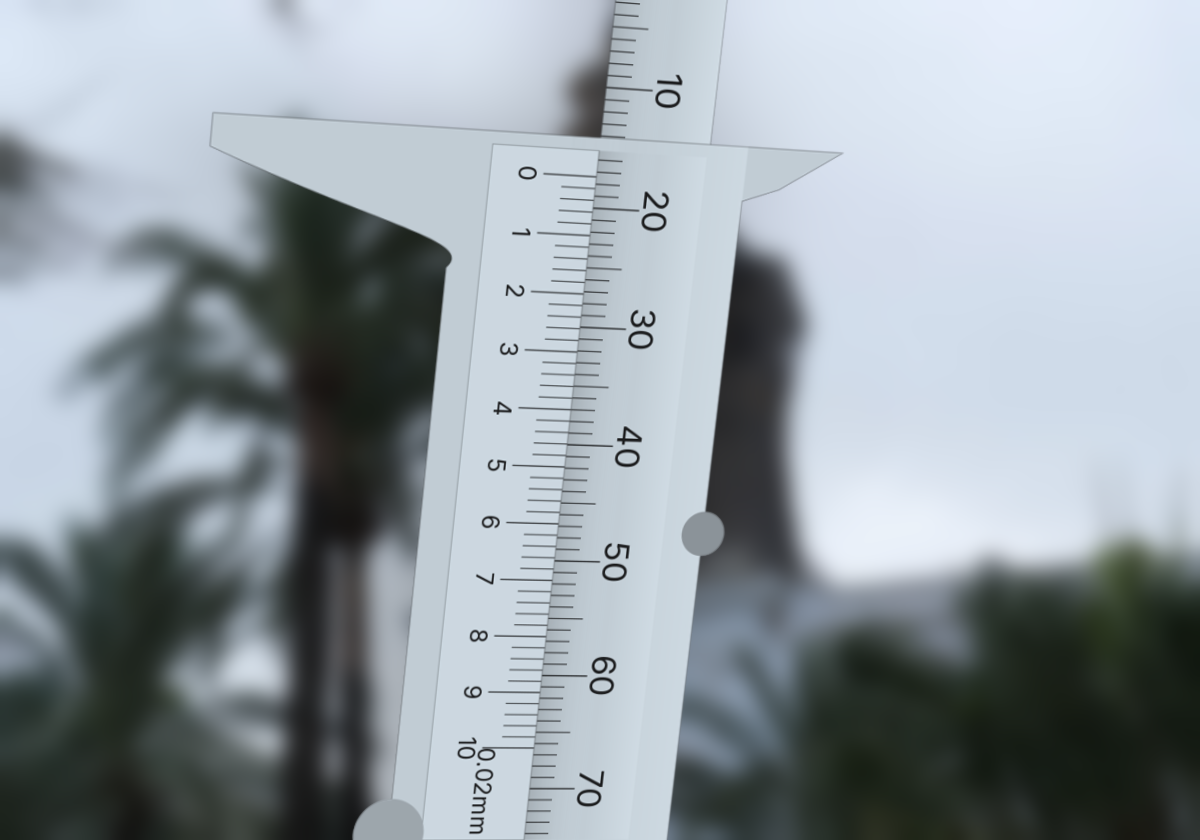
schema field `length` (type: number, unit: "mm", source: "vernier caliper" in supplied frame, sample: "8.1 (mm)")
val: 17.4 (mm)
